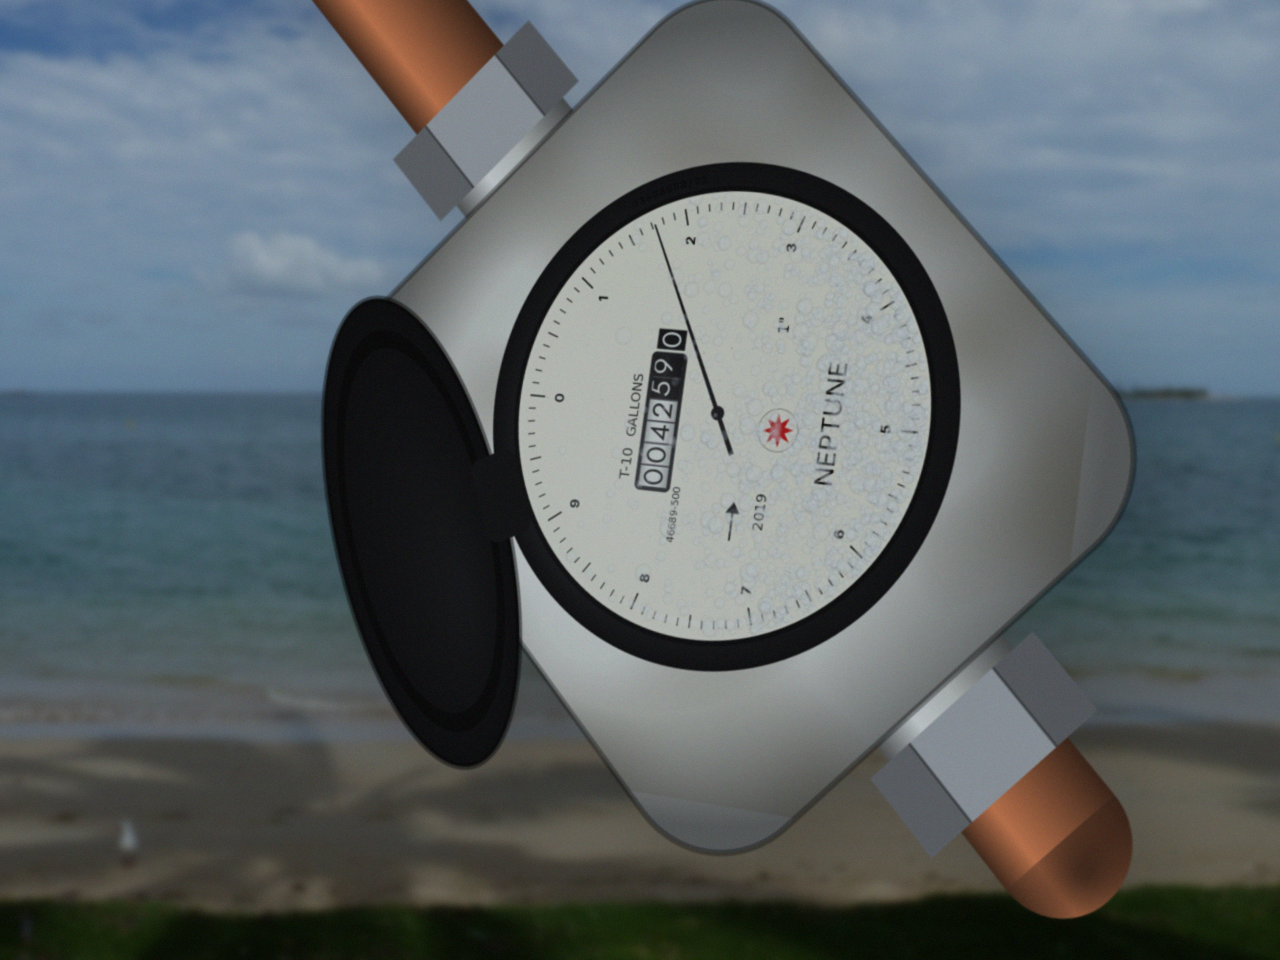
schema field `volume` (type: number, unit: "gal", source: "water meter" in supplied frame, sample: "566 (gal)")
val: 42591.7 (gal)
